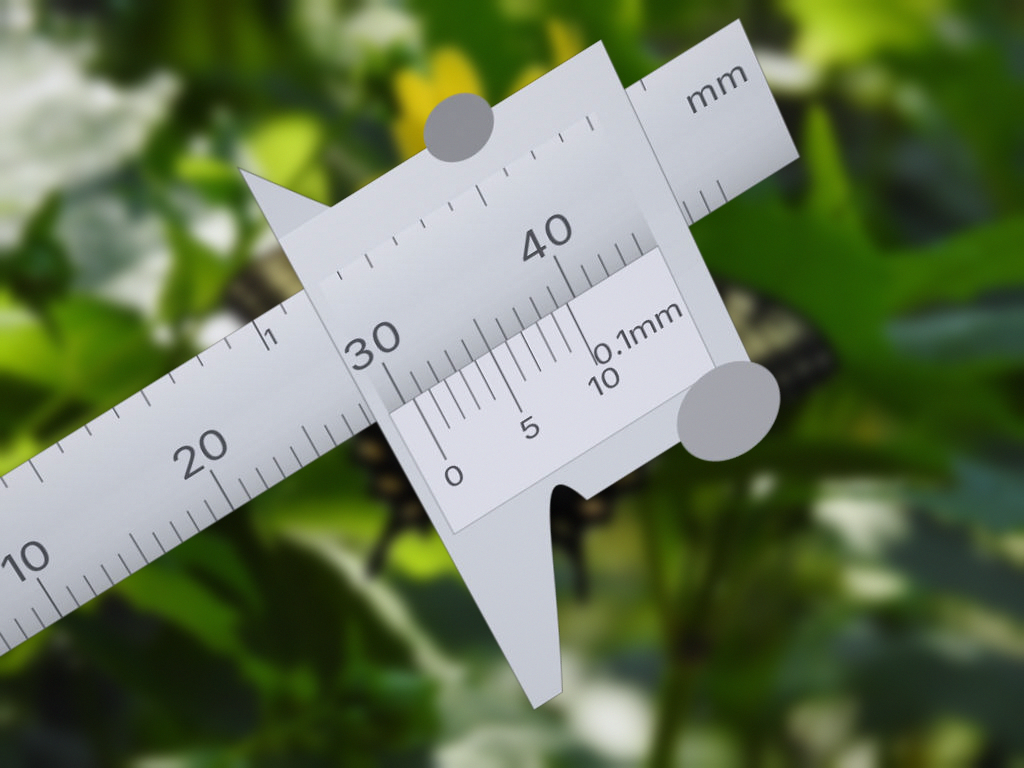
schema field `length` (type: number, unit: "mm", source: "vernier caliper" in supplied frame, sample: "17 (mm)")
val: 30.5 (mm)
